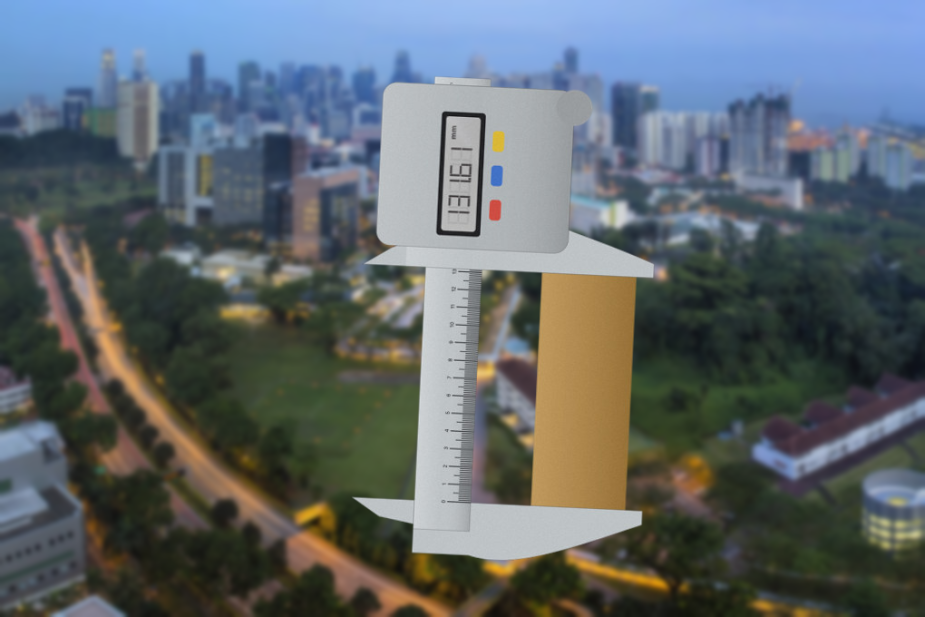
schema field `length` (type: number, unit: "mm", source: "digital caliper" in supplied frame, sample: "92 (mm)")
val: 131.61 (mm)
